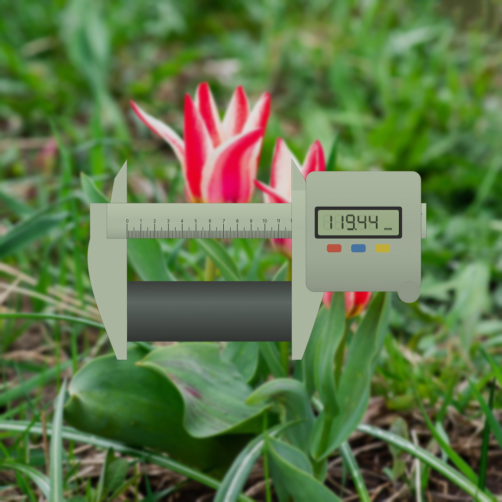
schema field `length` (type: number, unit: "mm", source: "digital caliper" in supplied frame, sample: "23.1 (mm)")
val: 119.44 (mm)
